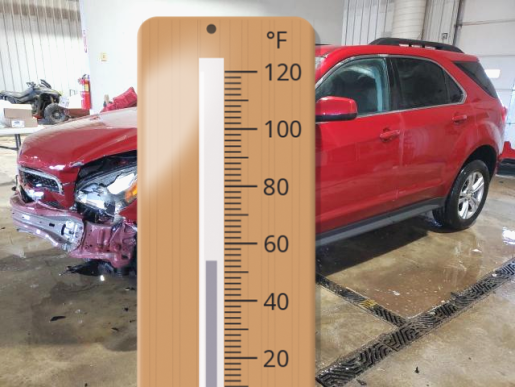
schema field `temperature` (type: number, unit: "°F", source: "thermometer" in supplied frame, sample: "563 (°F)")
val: 54 (°F)
